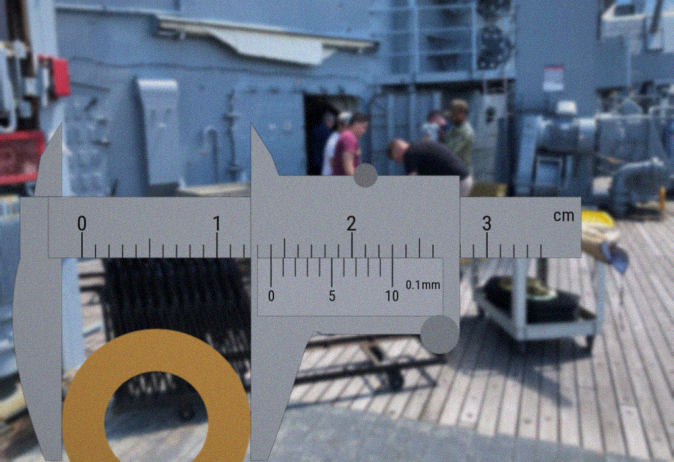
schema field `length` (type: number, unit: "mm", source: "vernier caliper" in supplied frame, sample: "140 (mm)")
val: 14.0 (mm)
